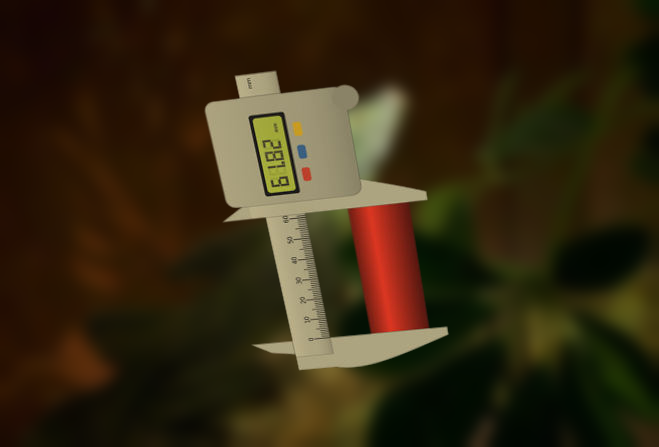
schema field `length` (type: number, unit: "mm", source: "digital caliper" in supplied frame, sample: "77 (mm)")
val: 61.82 (mm)
